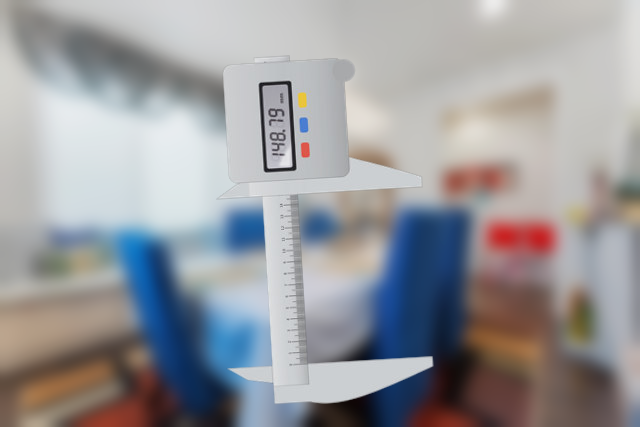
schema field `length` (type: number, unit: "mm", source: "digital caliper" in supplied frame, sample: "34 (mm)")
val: 148.79 (mm)
